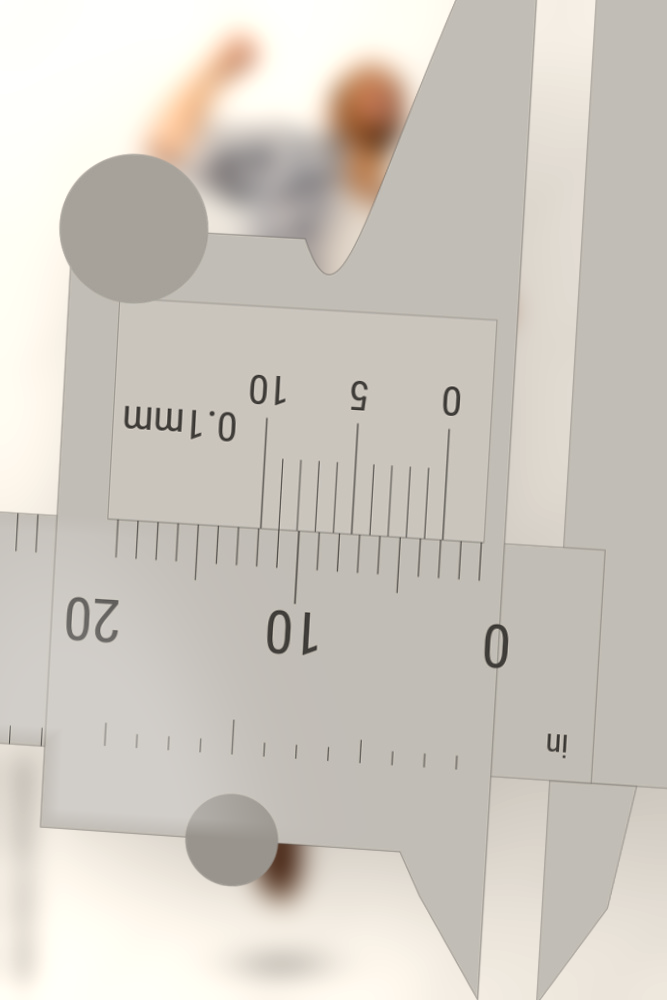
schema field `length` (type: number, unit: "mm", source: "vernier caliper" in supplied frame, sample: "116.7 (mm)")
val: 2.9 (mm)
